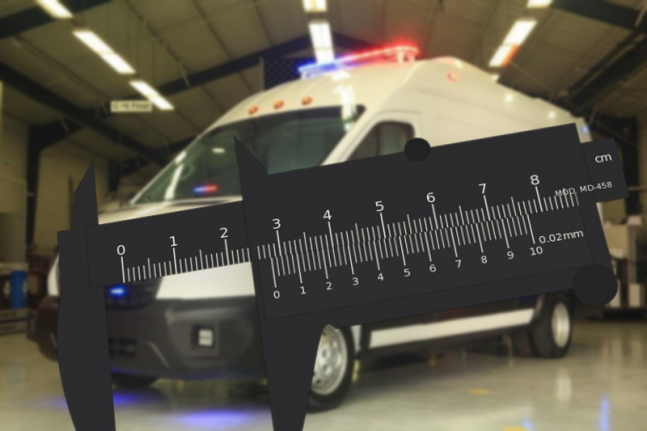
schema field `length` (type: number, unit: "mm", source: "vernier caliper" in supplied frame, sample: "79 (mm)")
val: 28.2 (mm)
